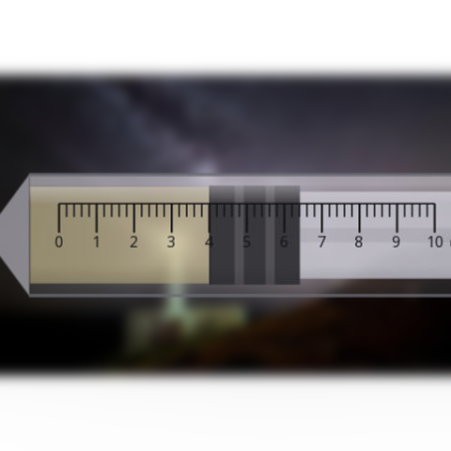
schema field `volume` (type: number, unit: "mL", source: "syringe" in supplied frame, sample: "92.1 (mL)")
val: 4 (mL)
